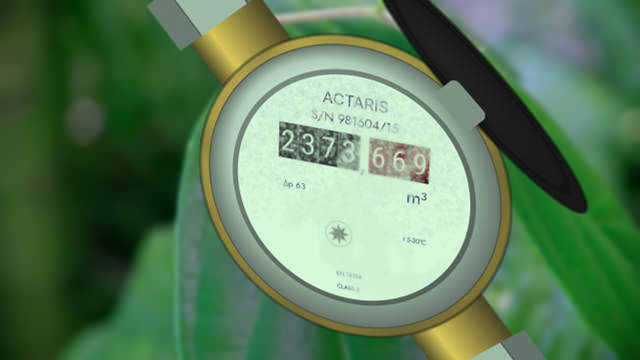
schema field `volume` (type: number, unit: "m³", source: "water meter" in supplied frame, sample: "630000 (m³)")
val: 2373.669 (m³)
